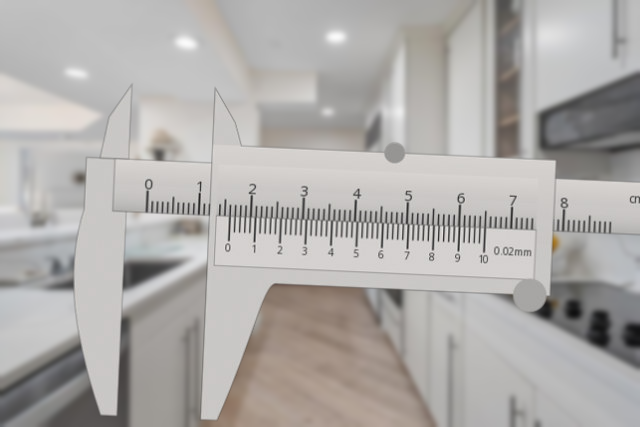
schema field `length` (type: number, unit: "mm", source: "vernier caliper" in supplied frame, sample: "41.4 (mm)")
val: 16.0 (mm)
